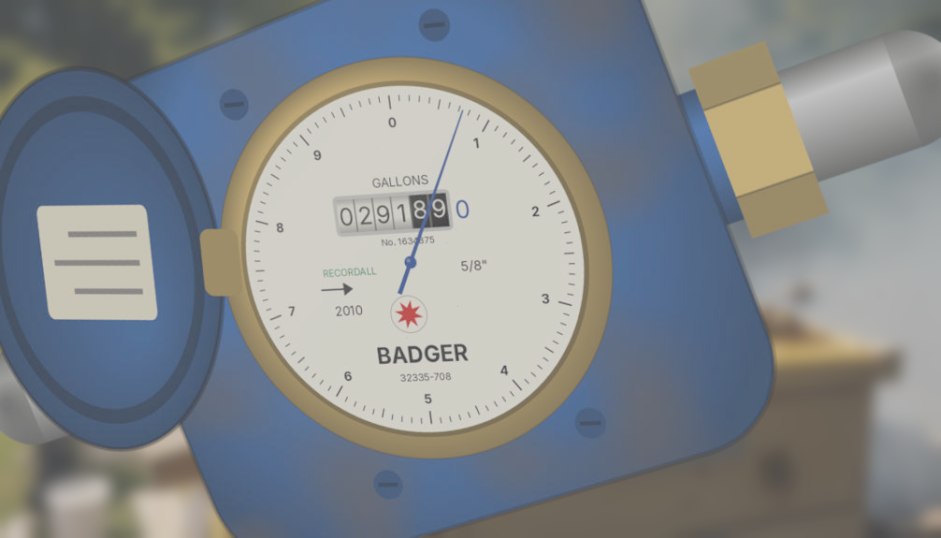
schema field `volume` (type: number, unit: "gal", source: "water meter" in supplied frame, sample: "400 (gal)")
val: 291890.7 (gal)
